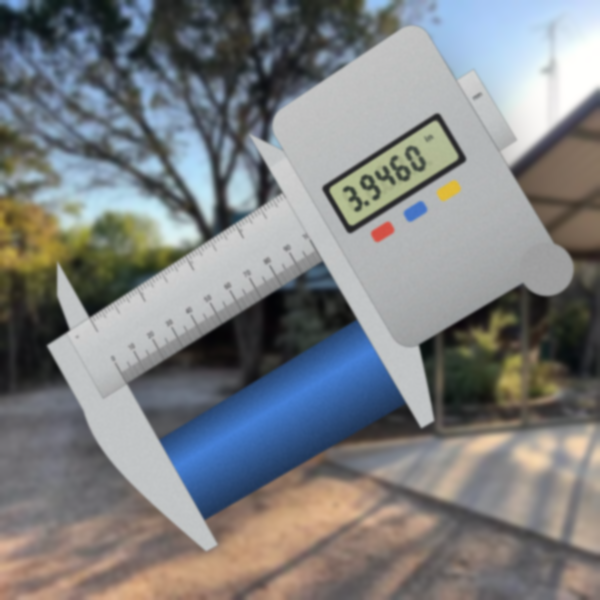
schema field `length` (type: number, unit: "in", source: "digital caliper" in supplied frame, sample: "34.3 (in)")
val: 3.9460 (in)
